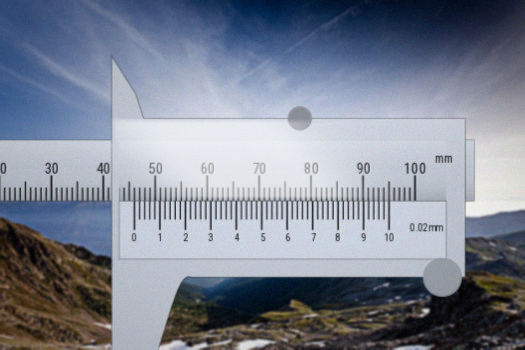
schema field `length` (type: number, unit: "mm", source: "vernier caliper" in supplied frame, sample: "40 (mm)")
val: 46.0 (mm)
